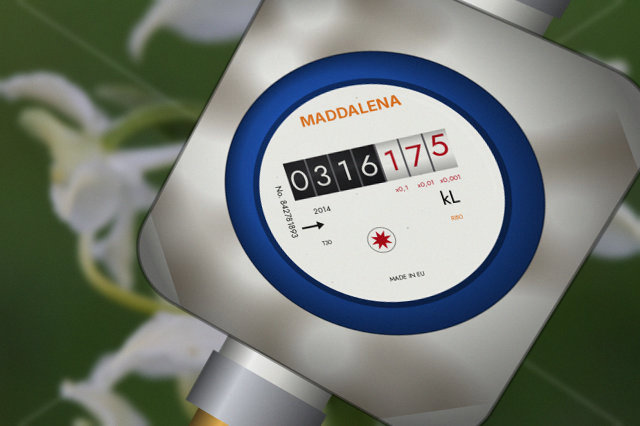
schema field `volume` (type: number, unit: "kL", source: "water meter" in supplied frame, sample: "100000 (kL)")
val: 316.175 (kL)
